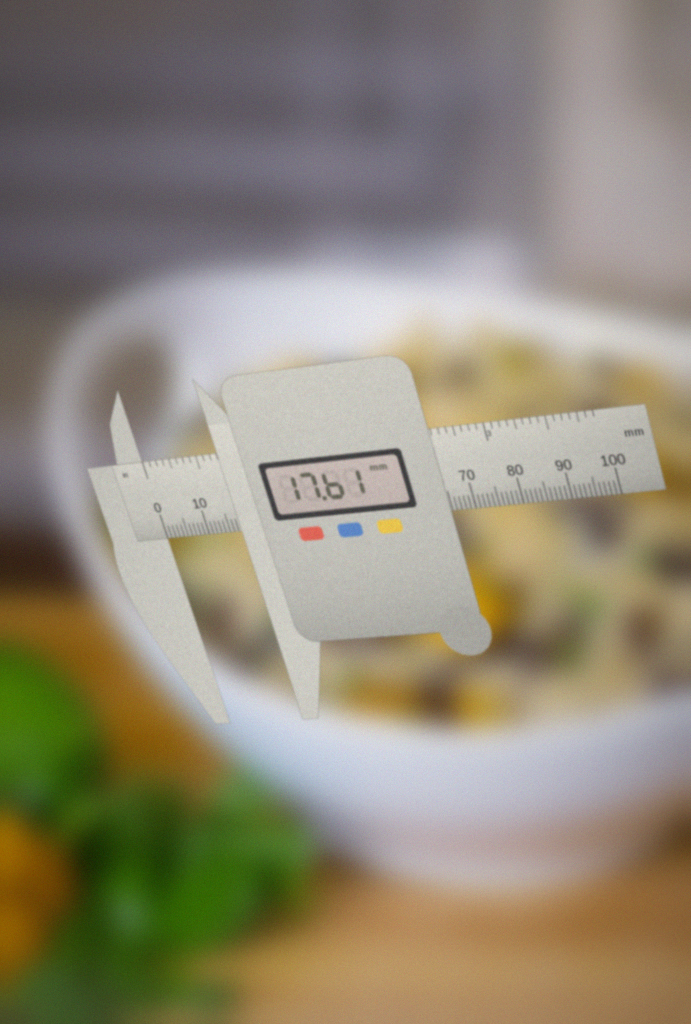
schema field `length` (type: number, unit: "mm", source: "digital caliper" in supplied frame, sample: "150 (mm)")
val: 17.61 (mm)
